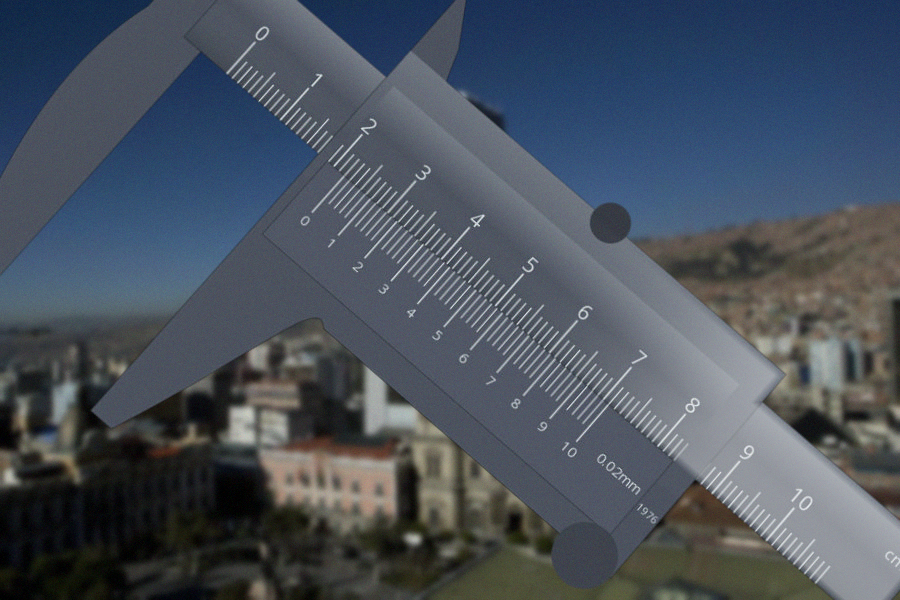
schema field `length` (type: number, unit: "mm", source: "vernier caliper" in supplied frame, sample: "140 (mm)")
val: 22.0 (mm)
